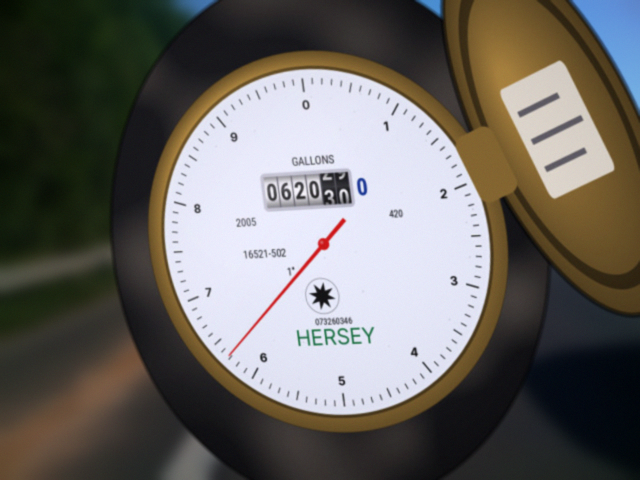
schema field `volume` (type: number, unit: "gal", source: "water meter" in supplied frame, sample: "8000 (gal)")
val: 620296.3 (gal)
